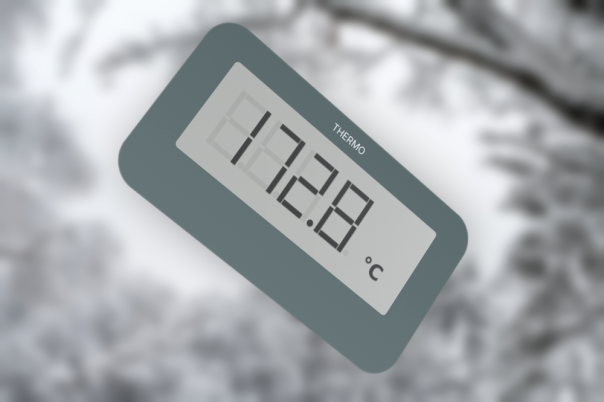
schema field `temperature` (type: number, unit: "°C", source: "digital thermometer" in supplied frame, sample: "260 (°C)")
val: 172.8 (°C)
